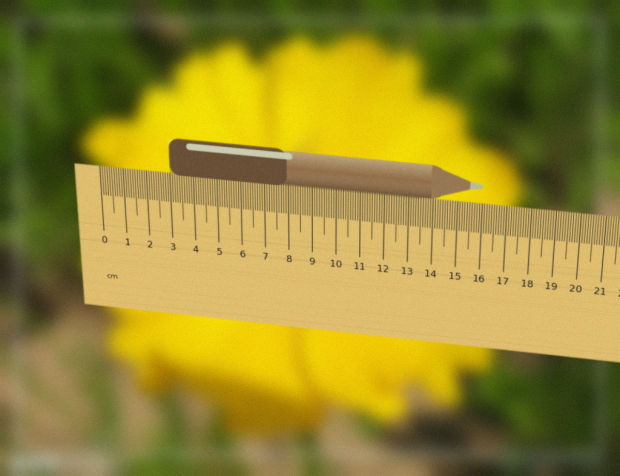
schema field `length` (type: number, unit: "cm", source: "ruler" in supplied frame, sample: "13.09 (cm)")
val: 13 (cm)
